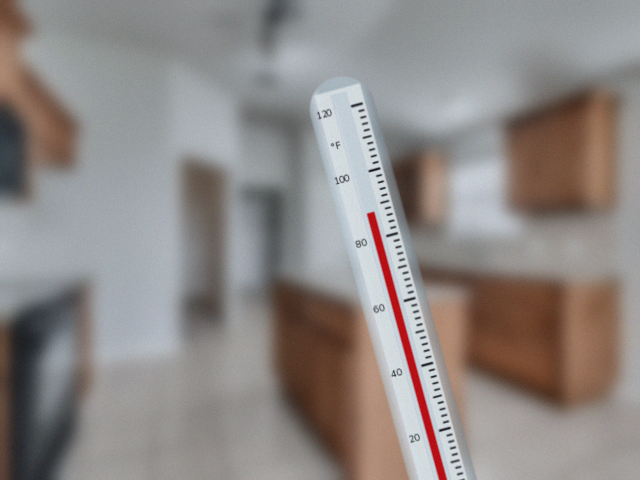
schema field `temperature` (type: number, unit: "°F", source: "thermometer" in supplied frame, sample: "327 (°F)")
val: 88 (°F)
